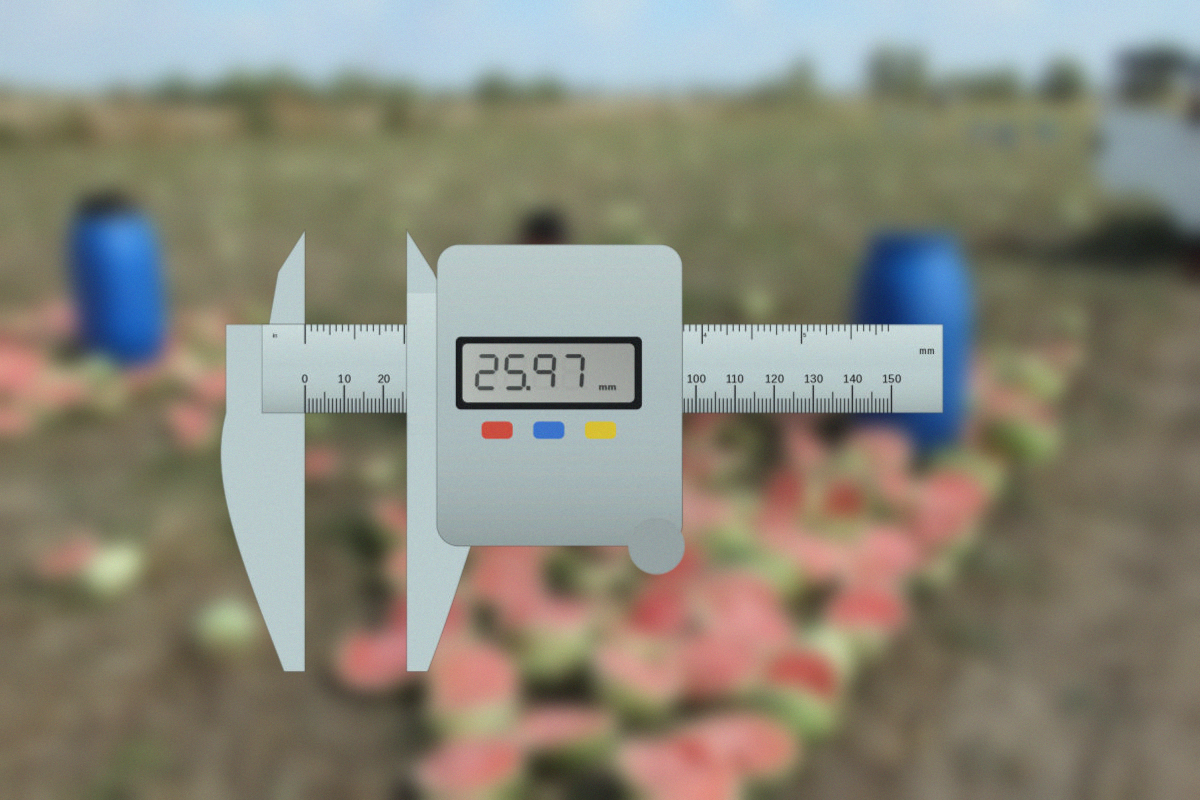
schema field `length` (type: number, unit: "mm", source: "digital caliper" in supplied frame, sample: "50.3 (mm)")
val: 25.97 (mm)
